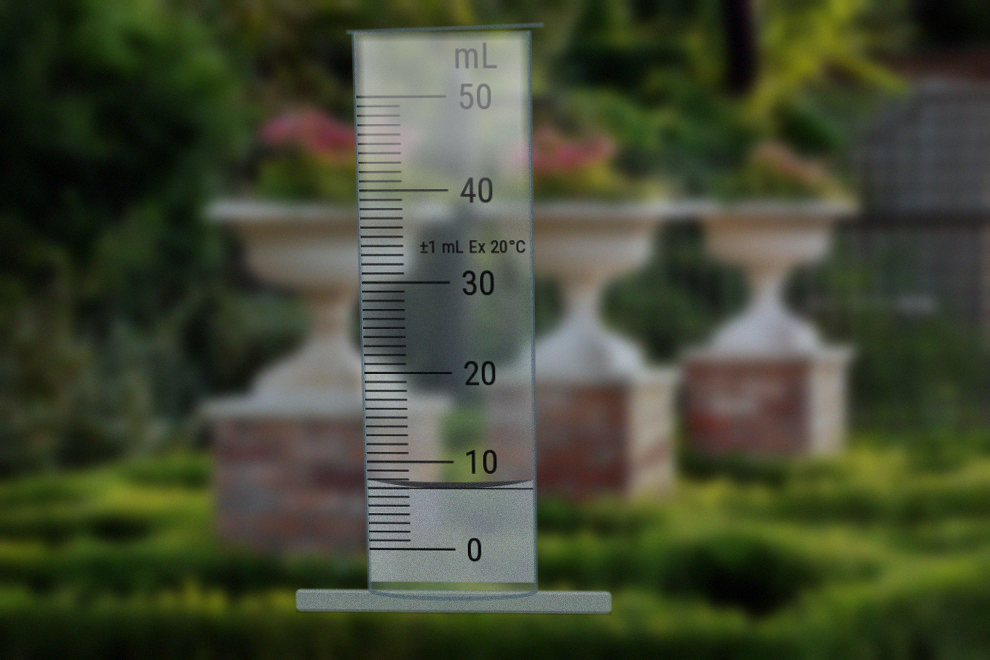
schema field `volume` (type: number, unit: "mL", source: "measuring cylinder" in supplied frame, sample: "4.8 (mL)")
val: 7 (mL)
